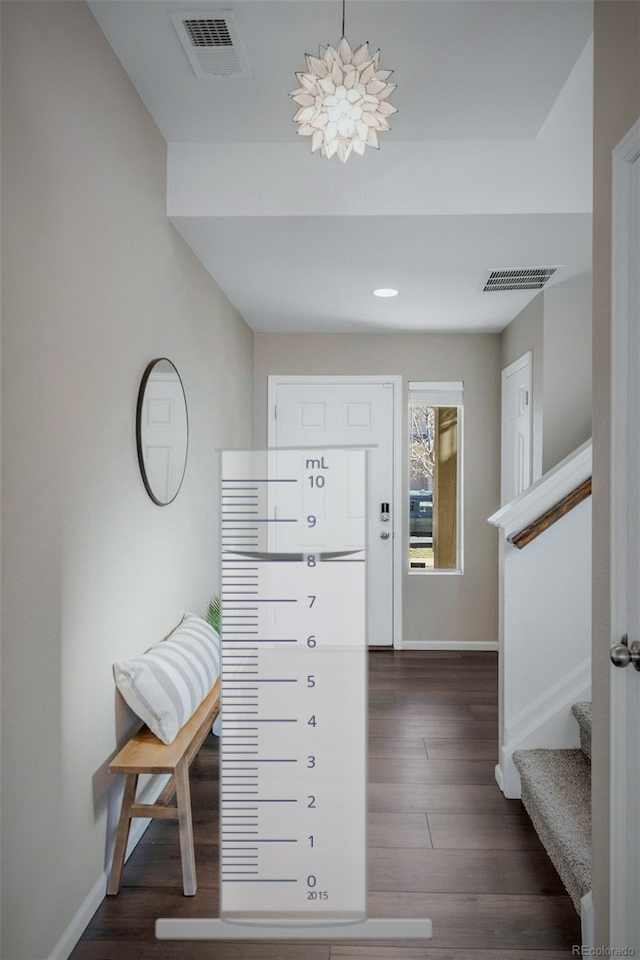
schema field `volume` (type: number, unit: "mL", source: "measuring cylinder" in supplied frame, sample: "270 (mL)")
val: 8 (mL)
